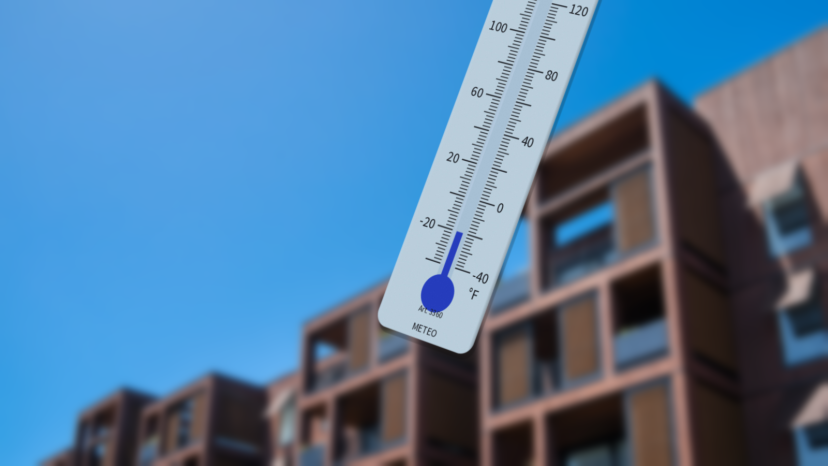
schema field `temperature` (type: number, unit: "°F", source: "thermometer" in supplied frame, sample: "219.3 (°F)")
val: -20 (°F)
